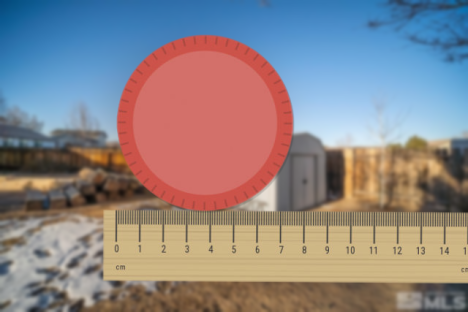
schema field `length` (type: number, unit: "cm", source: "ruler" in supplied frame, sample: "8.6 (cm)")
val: 7.5 (cm)
